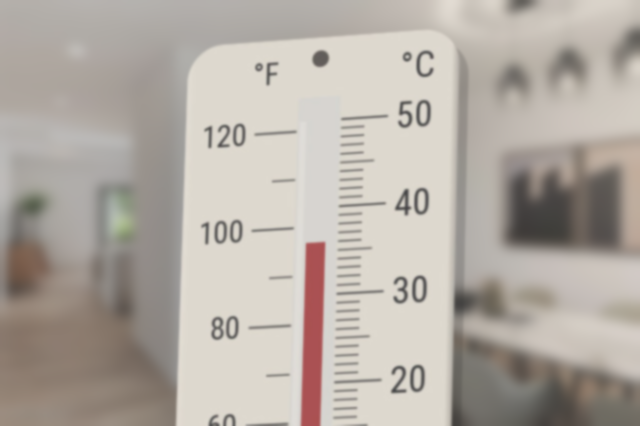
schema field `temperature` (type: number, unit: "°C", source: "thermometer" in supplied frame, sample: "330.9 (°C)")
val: 36 (°C)
